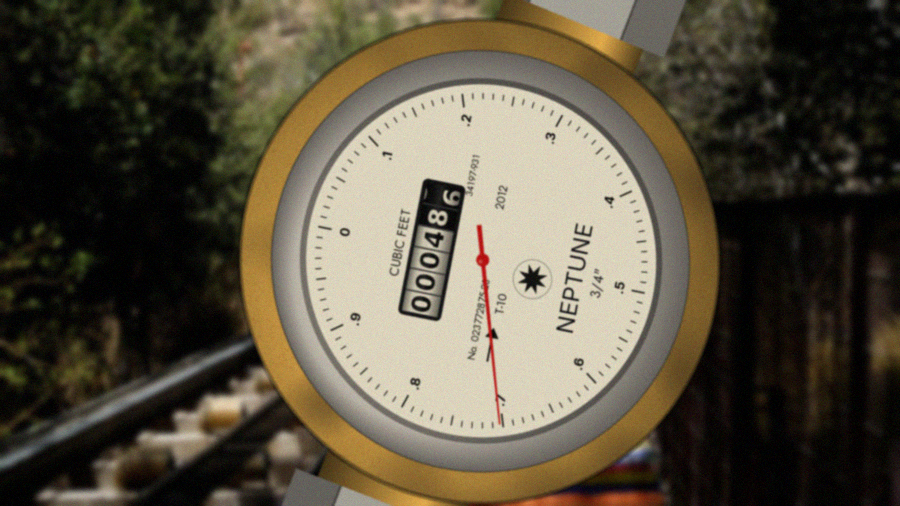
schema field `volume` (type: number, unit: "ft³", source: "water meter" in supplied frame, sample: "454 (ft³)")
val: 485.70 (ft³)
